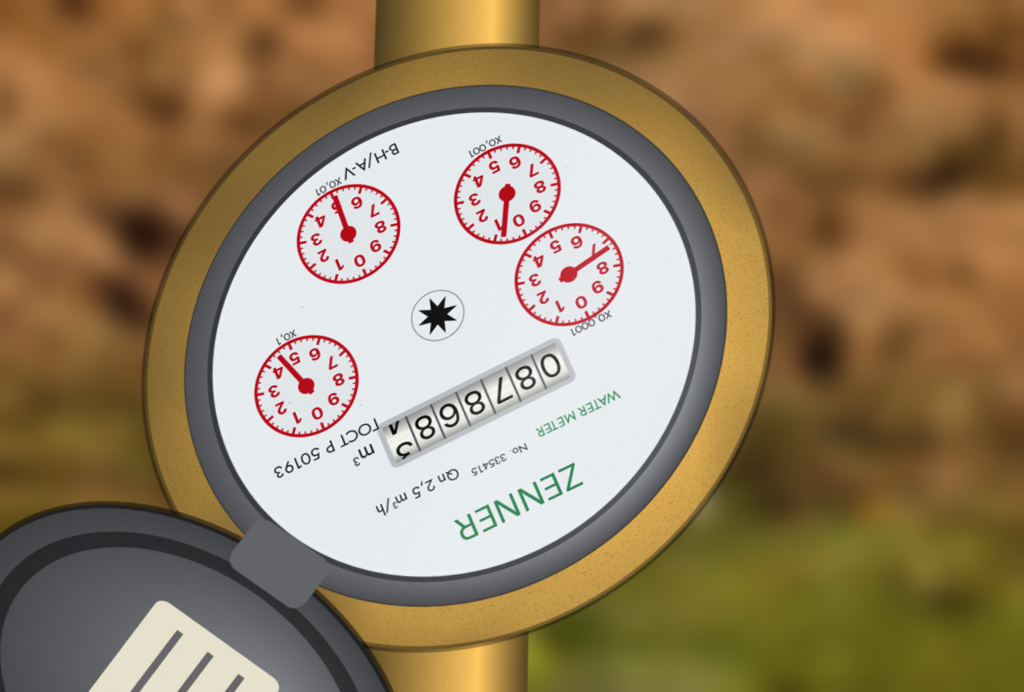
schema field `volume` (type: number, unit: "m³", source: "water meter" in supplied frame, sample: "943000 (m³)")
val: 878683.4507 (m³)
